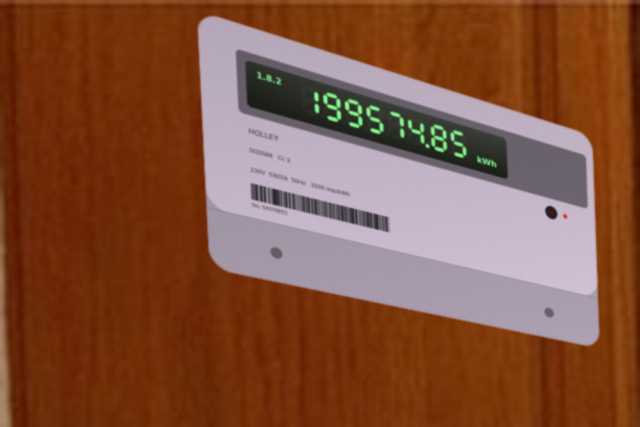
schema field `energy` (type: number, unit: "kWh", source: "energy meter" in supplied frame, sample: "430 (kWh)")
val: 199574.85 (kWh)
